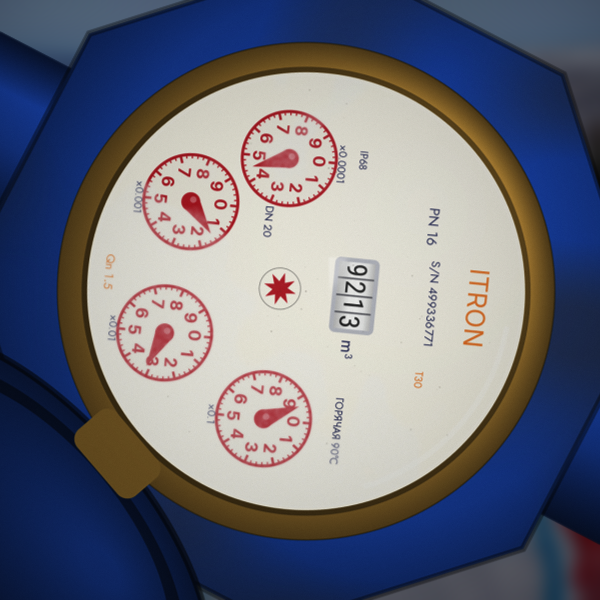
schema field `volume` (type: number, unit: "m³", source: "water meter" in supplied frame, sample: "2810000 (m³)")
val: 9212.9314 (m³)
